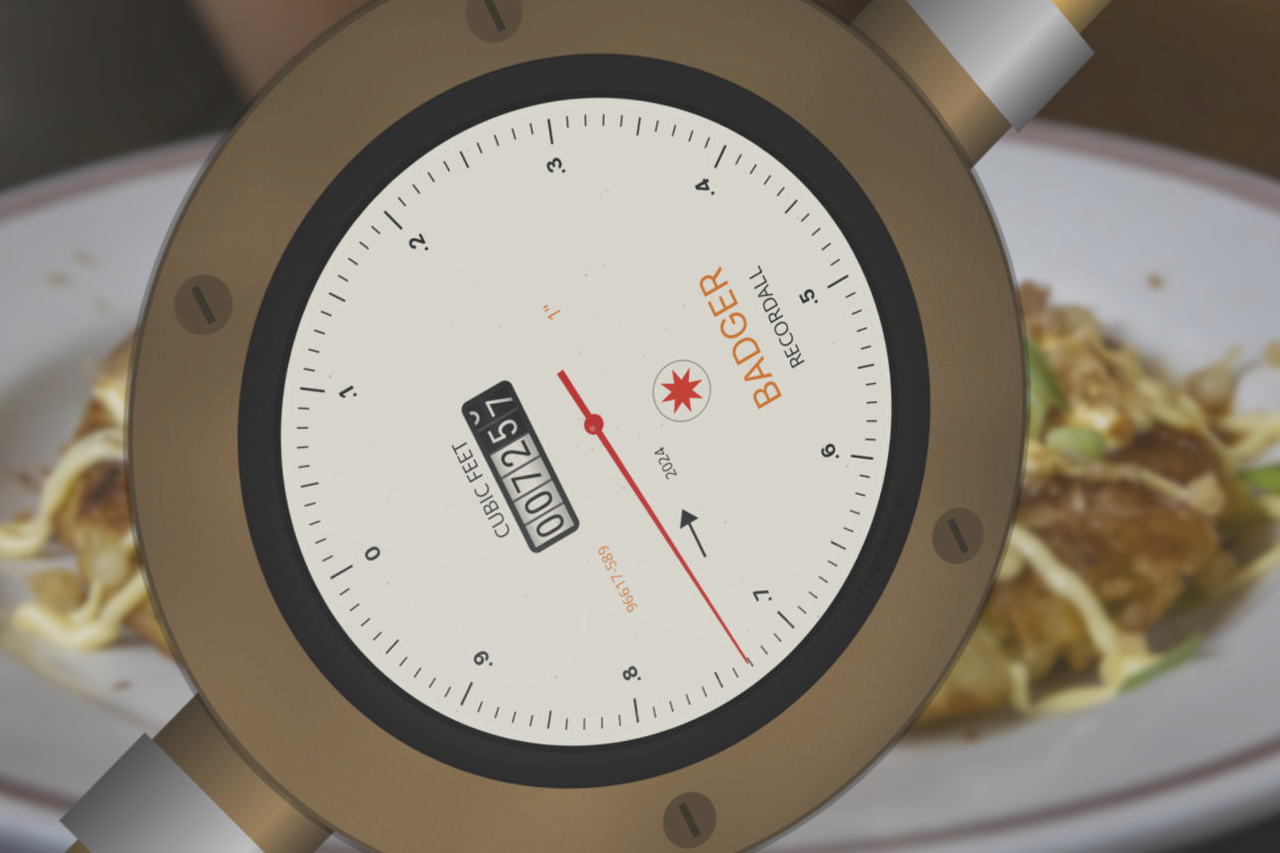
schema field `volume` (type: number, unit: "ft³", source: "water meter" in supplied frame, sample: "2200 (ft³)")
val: 7256.73 (ft³)
